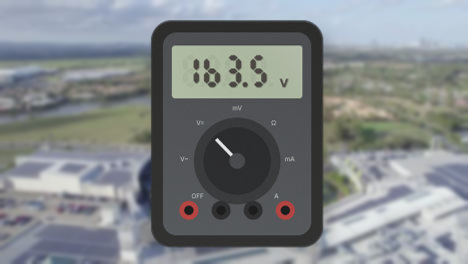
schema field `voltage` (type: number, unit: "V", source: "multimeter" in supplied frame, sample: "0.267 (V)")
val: 163.5 (V)
